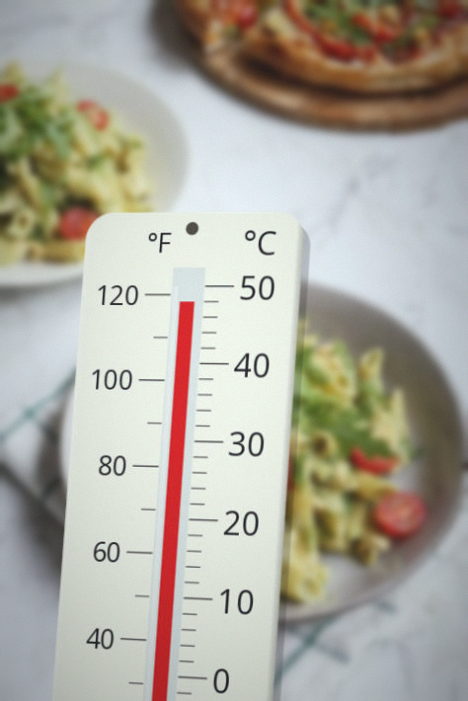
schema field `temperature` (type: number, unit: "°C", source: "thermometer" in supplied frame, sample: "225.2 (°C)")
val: 48 (°C)
